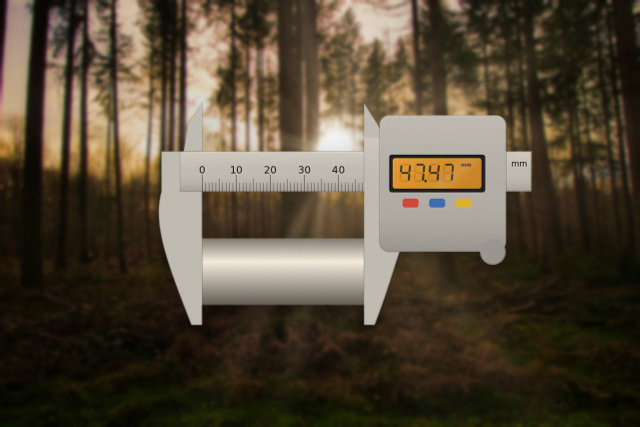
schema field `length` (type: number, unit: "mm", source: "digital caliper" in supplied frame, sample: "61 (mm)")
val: 47.47 (mm)
